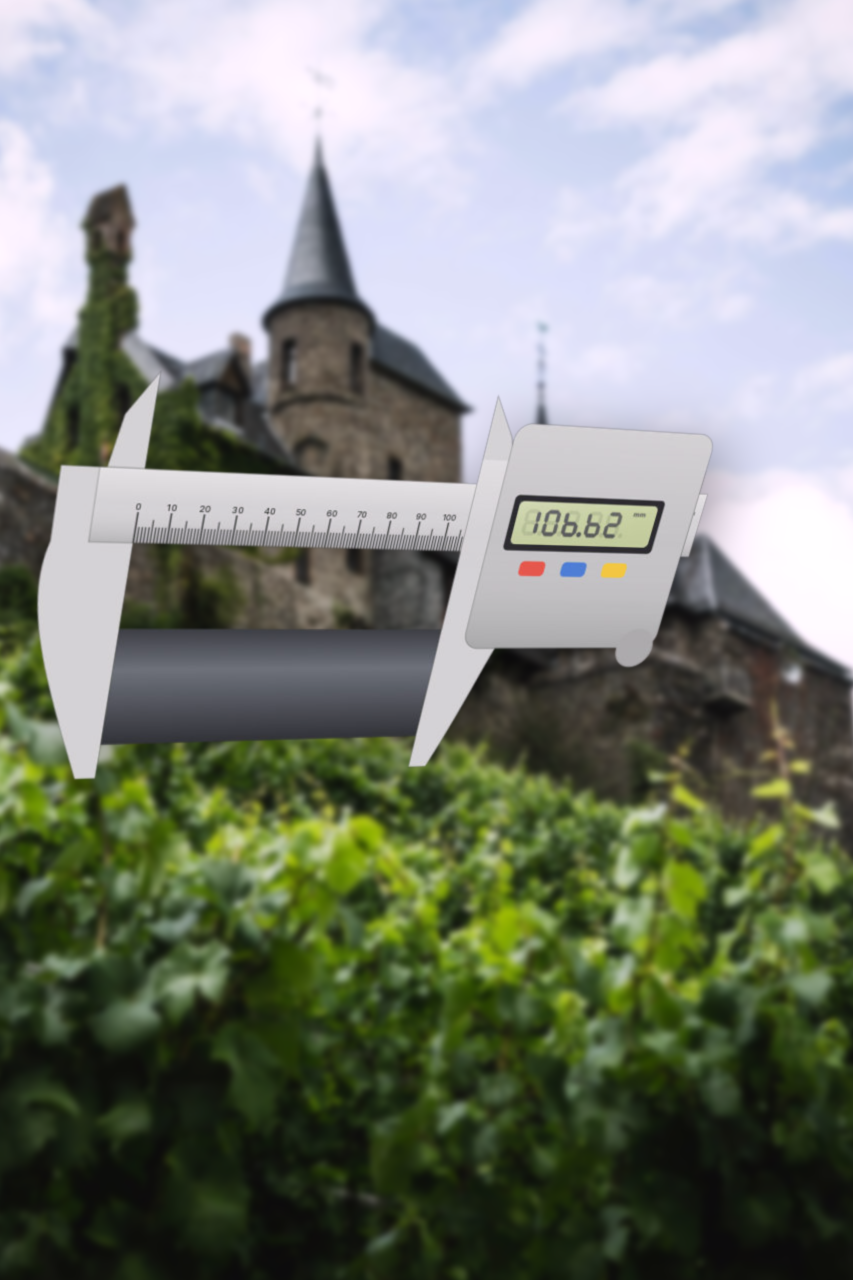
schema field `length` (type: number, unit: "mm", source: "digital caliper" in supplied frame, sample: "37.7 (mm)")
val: 106.62 (mm)
